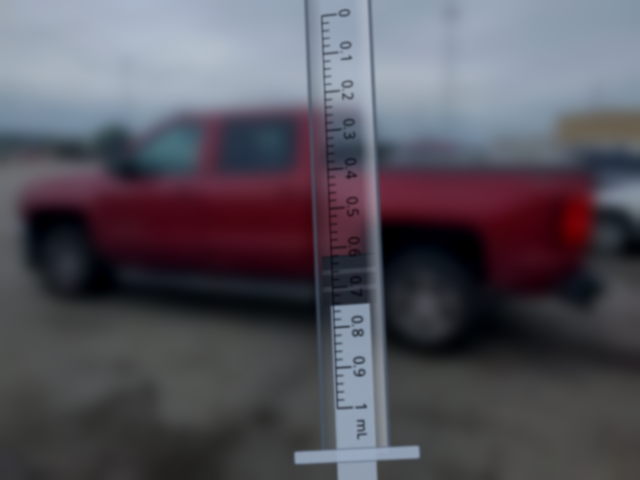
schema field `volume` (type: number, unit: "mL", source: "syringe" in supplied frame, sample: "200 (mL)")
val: 0.62 (mL)
